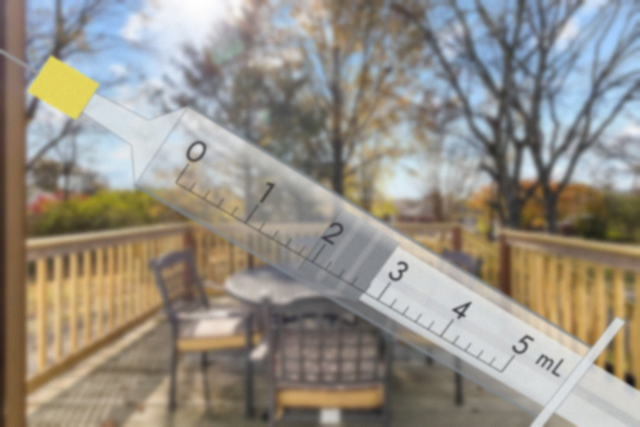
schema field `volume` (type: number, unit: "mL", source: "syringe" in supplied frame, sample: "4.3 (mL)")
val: 1.9 (mL)
